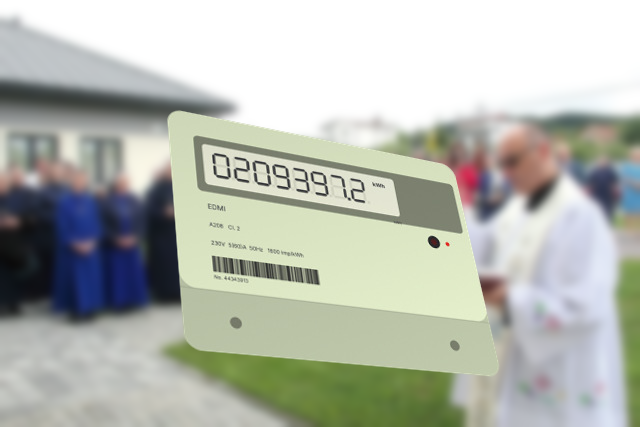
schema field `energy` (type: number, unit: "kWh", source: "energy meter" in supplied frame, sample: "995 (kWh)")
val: 209397.2 (kWh)
